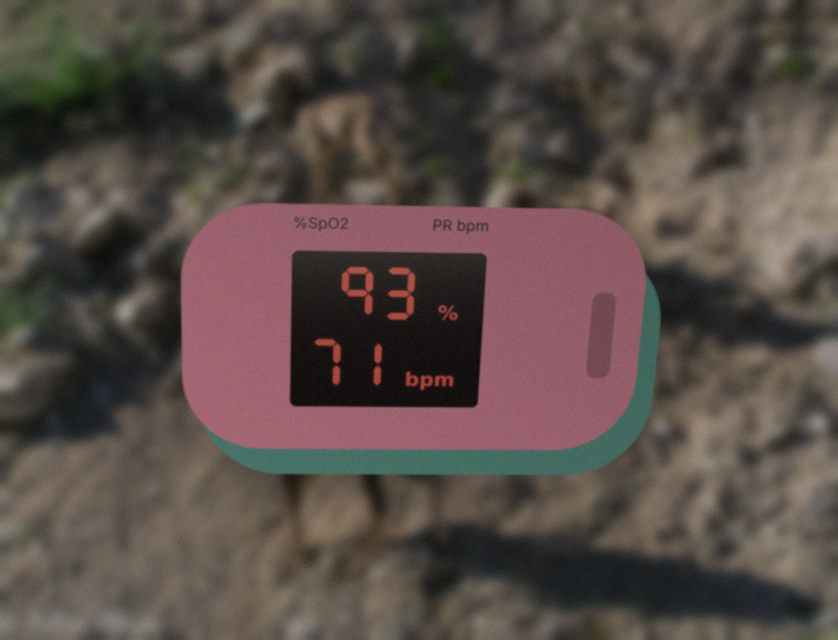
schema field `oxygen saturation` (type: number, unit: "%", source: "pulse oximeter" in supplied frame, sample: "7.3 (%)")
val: 93 (%)
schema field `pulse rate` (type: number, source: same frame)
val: 71 (bpm)
